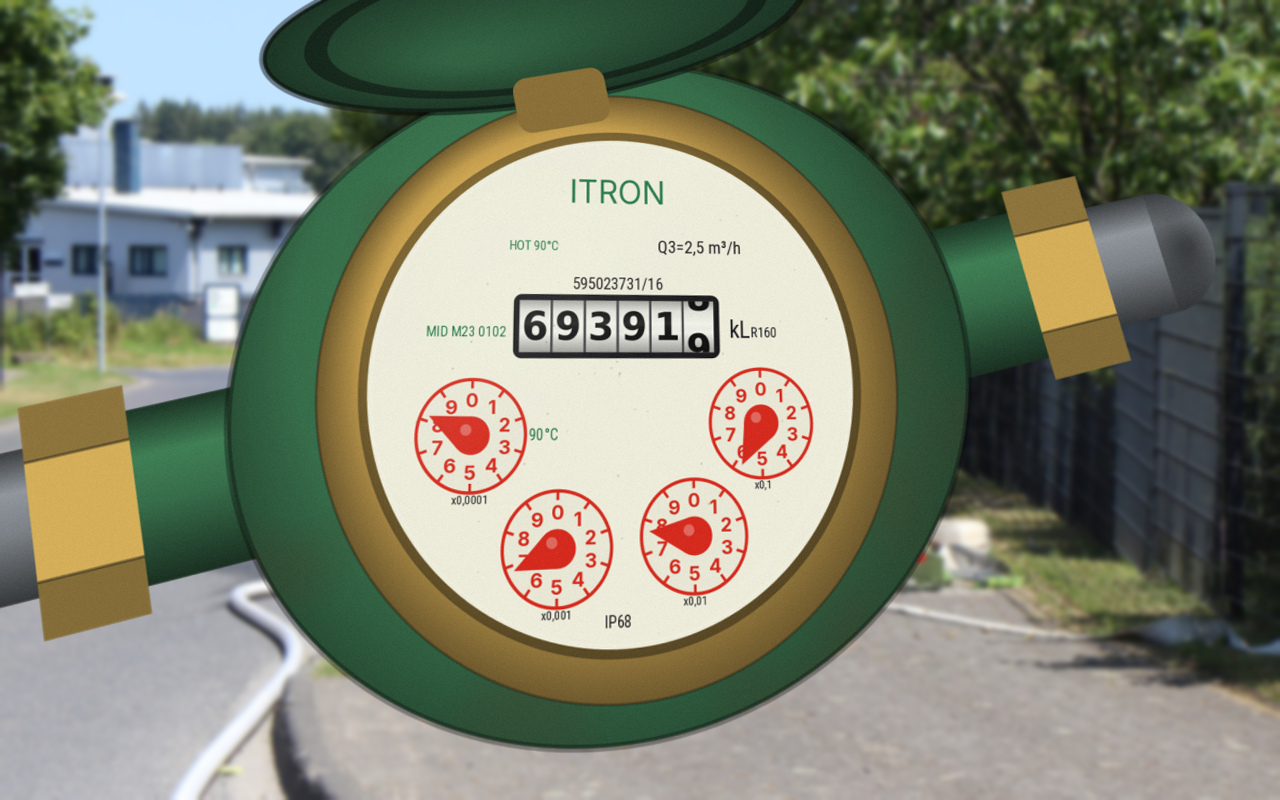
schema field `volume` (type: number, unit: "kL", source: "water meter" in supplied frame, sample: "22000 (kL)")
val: 693918.5768 (kL)
